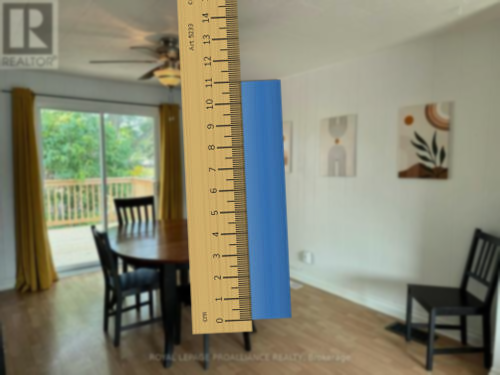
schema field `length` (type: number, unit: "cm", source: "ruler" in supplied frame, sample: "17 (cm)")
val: 11 (cm)
